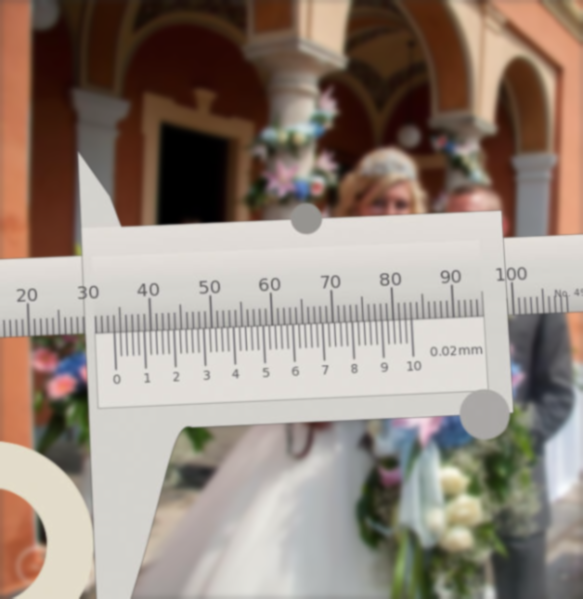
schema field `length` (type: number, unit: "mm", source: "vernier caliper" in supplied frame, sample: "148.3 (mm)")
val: 34.0 (mm)
